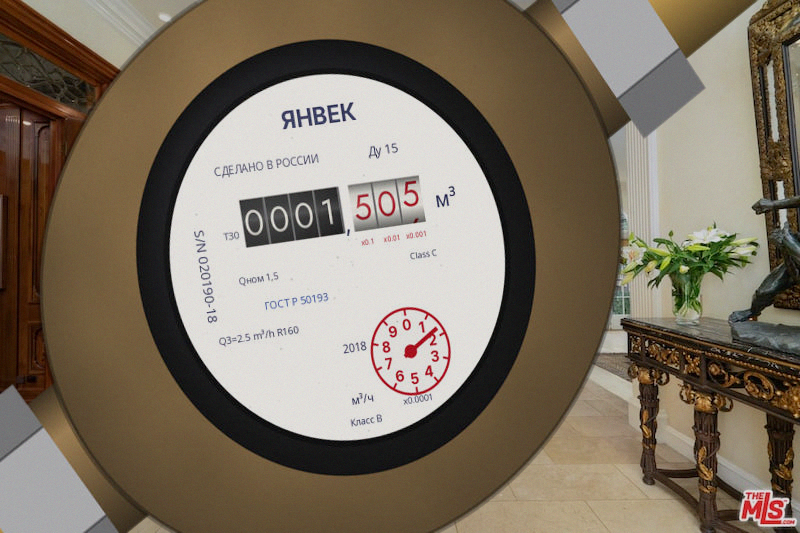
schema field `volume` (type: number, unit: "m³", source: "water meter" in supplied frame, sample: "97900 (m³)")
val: 1.5051 (m³)
